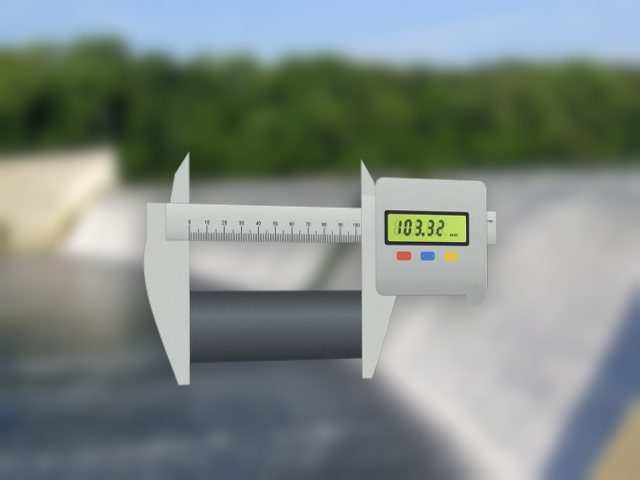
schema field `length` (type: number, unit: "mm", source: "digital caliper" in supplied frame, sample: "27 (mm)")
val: 103.32 (mm)
